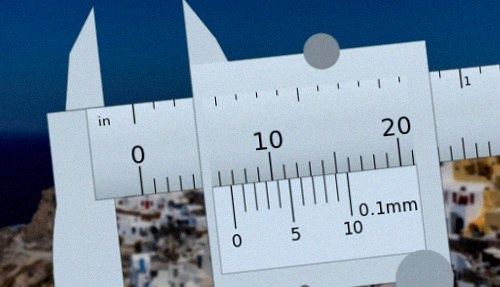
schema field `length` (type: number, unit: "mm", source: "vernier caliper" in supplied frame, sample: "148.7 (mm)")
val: 6.8 (mm)
